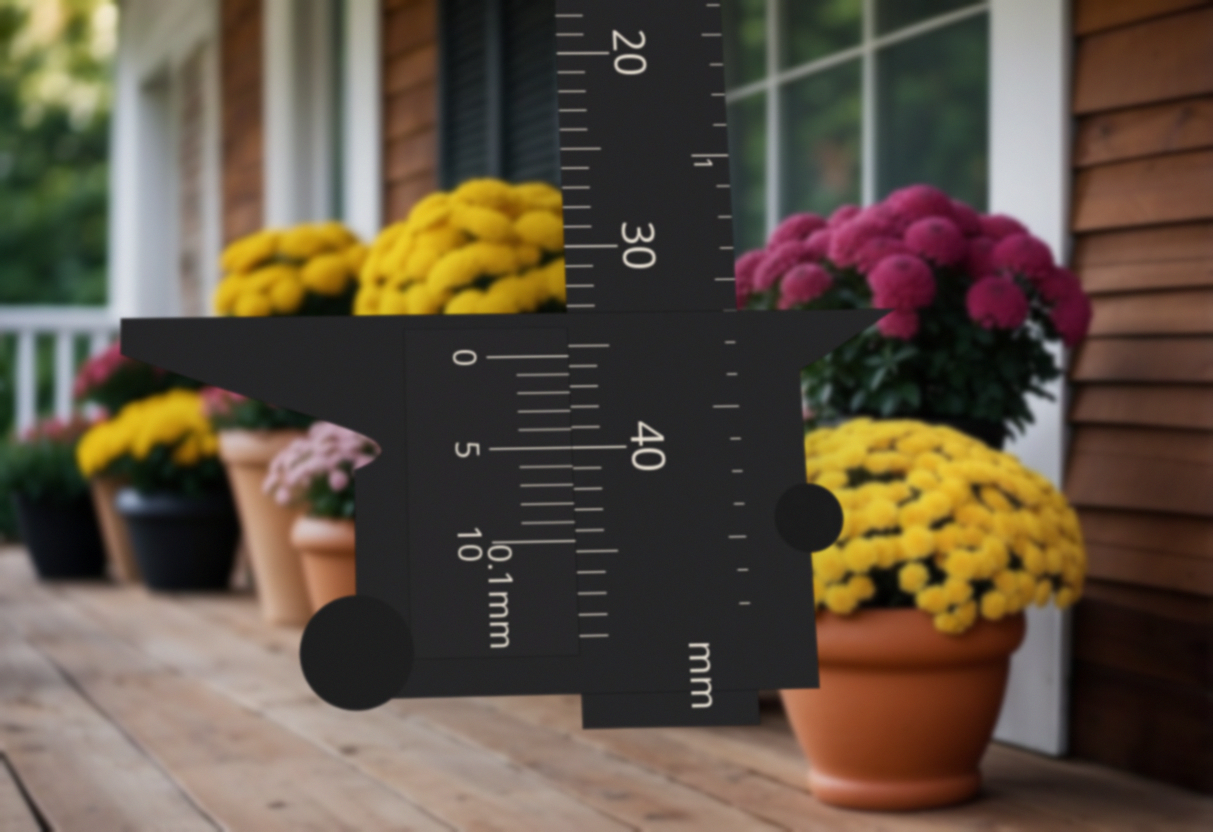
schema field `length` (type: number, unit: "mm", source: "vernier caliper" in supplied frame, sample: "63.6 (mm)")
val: 35.5 (mm)
